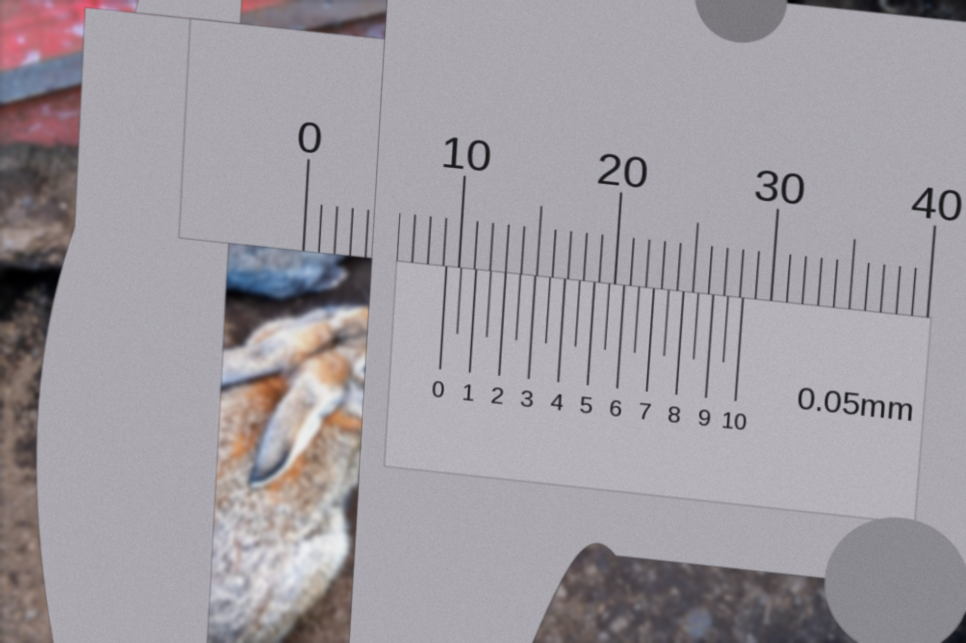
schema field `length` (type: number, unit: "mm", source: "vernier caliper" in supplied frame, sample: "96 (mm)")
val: 9.2 (mm)
